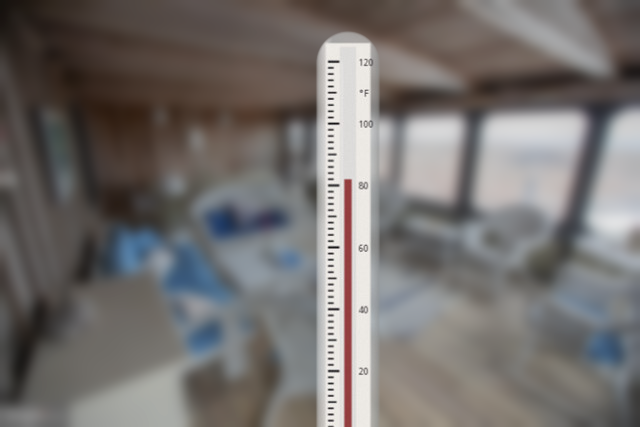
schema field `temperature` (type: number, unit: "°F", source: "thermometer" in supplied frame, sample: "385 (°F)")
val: 82 (°F)
